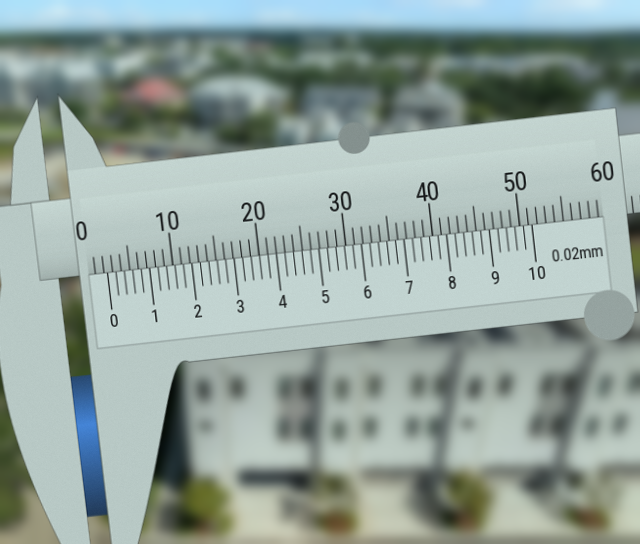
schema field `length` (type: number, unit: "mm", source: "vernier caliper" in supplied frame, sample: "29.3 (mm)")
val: 2.4 (mm)
